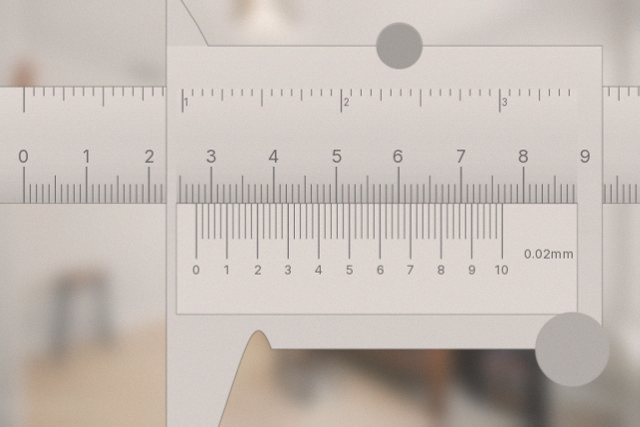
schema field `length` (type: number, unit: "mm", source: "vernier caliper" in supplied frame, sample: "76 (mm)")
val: 27.6 (mm)
